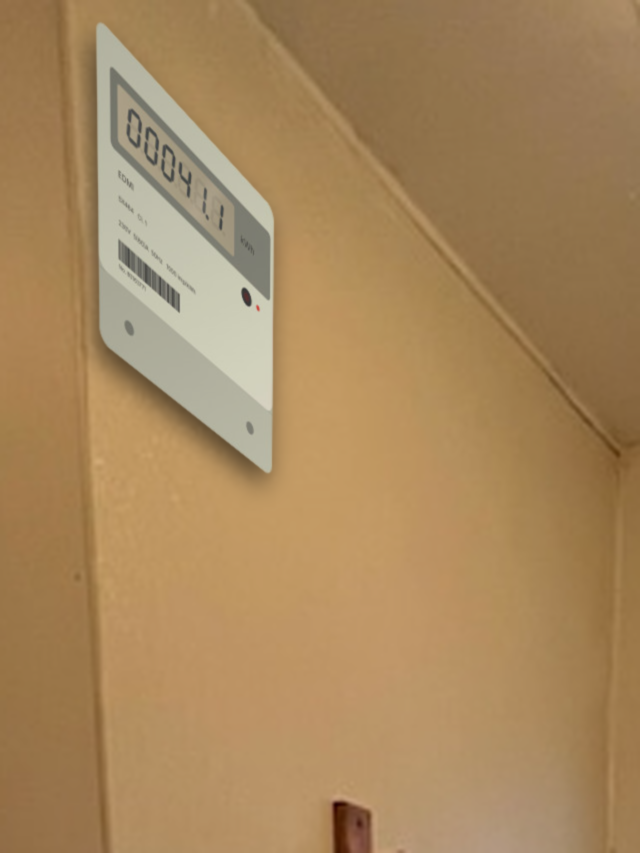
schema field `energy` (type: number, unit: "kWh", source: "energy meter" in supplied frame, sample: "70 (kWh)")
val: 41.1 (kWh)
